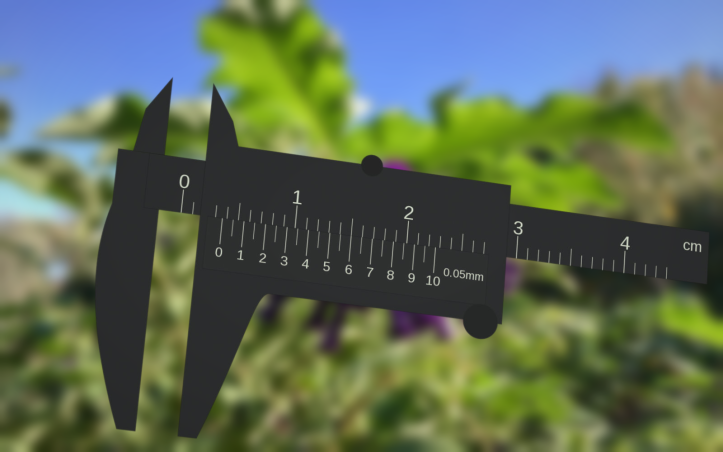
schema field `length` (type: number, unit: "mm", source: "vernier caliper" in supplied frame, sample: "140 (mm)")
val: 3.6 (mm)
